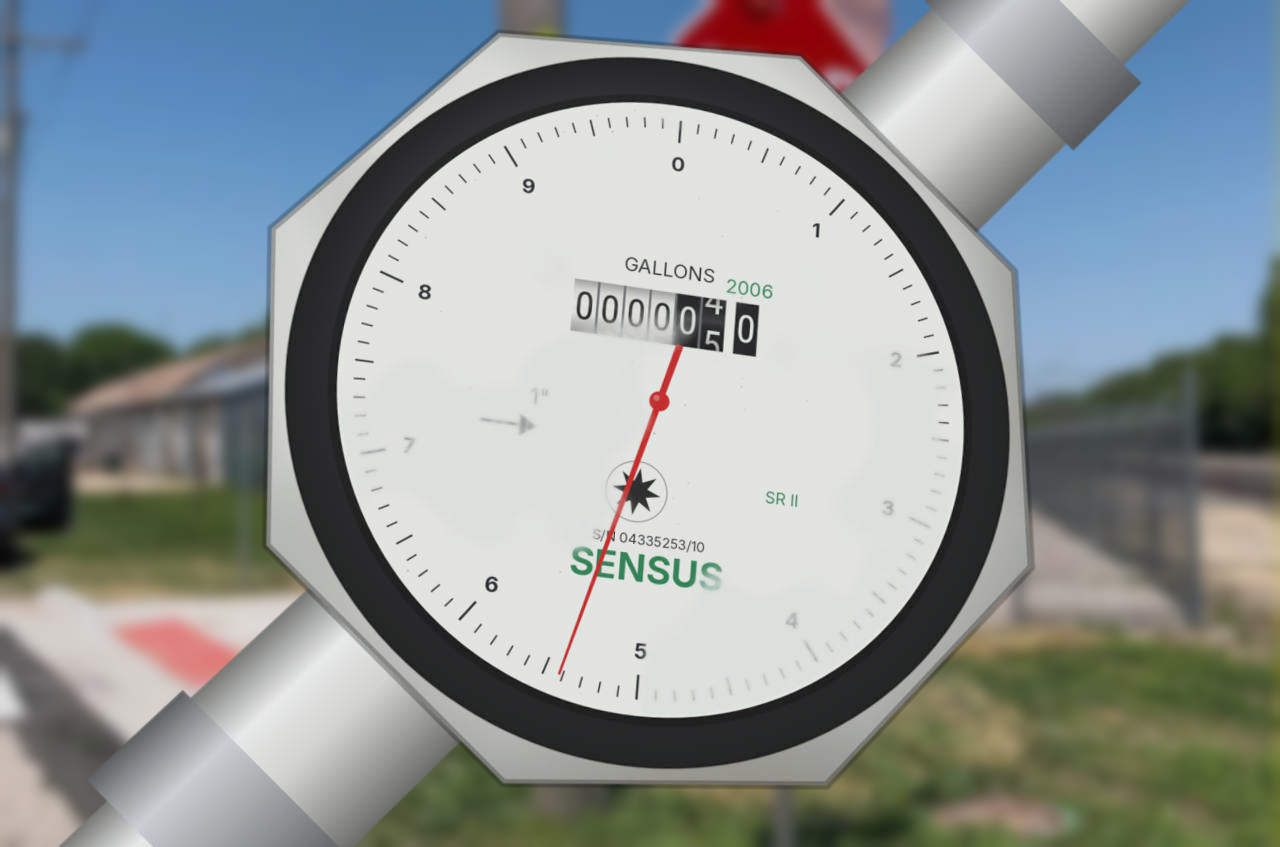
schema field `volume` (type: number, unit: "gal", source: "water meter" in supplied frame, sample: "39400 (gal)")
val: 45.4 (gal)
